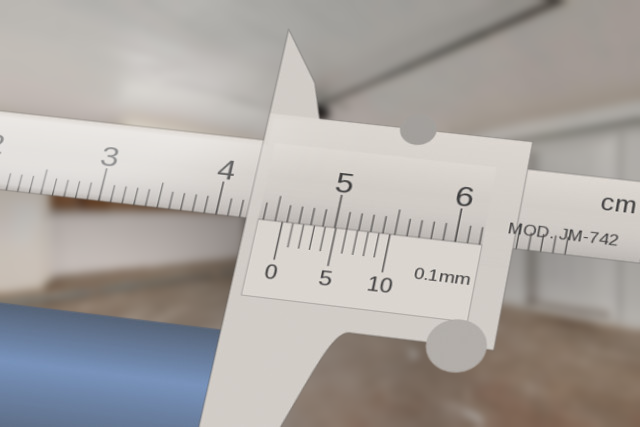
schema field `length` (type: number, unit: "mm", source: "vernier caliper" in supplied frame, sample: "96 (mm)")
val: 45.6 (mm)
